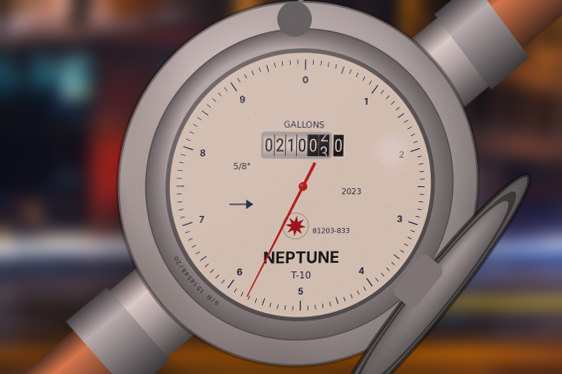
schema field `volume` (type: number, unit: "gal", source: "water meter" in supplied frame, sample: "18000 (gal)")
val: 210025.7 (gal)
